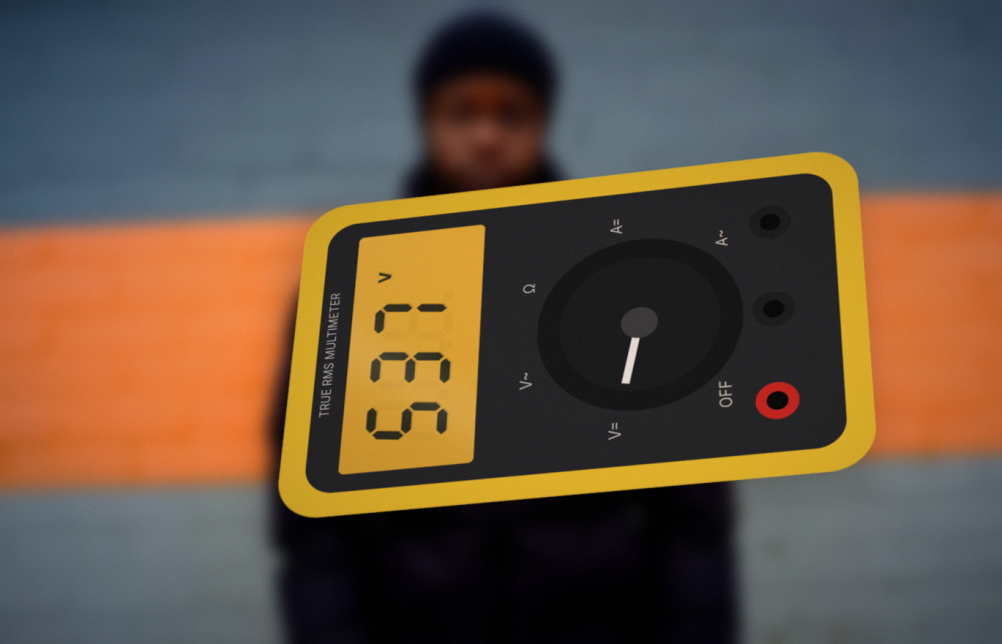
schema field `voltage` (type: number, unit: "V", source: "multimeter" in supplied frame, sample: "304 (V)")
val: 537 (V)
